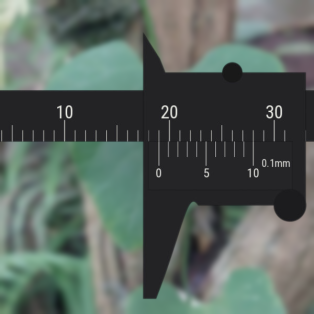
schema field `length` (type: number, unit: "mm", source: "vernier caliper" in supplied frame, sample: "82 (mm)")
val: 19.0 (mm)
